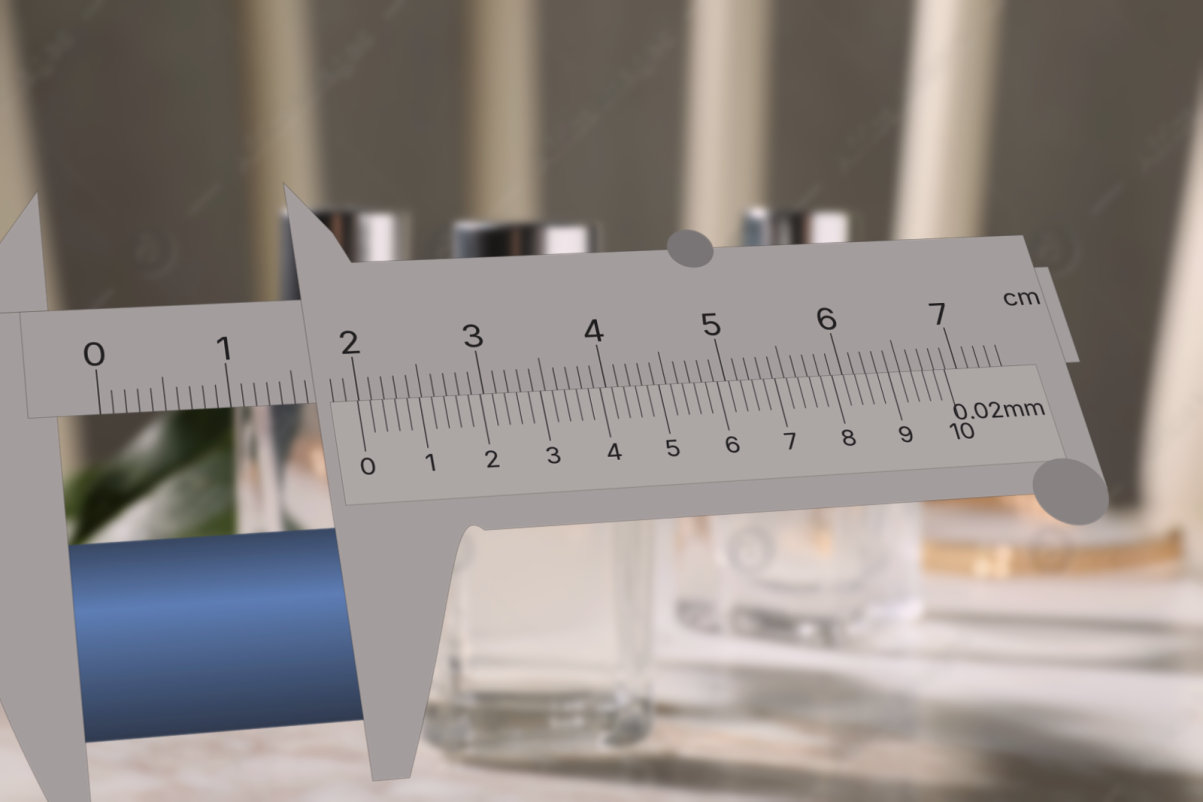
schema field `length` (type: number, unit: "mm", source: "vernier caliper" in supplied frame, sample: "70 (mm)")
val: 19.9 (mm)
